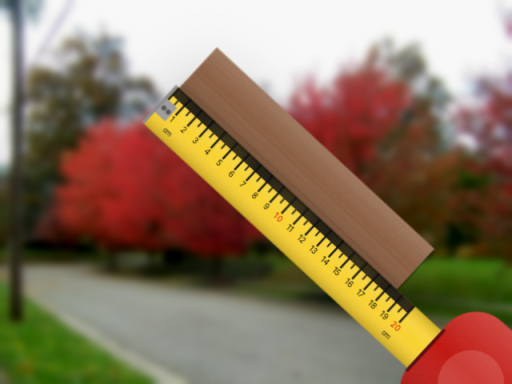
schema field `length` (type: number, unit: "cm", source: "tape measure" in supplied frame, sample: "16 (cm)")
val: 18.5 (cm)
